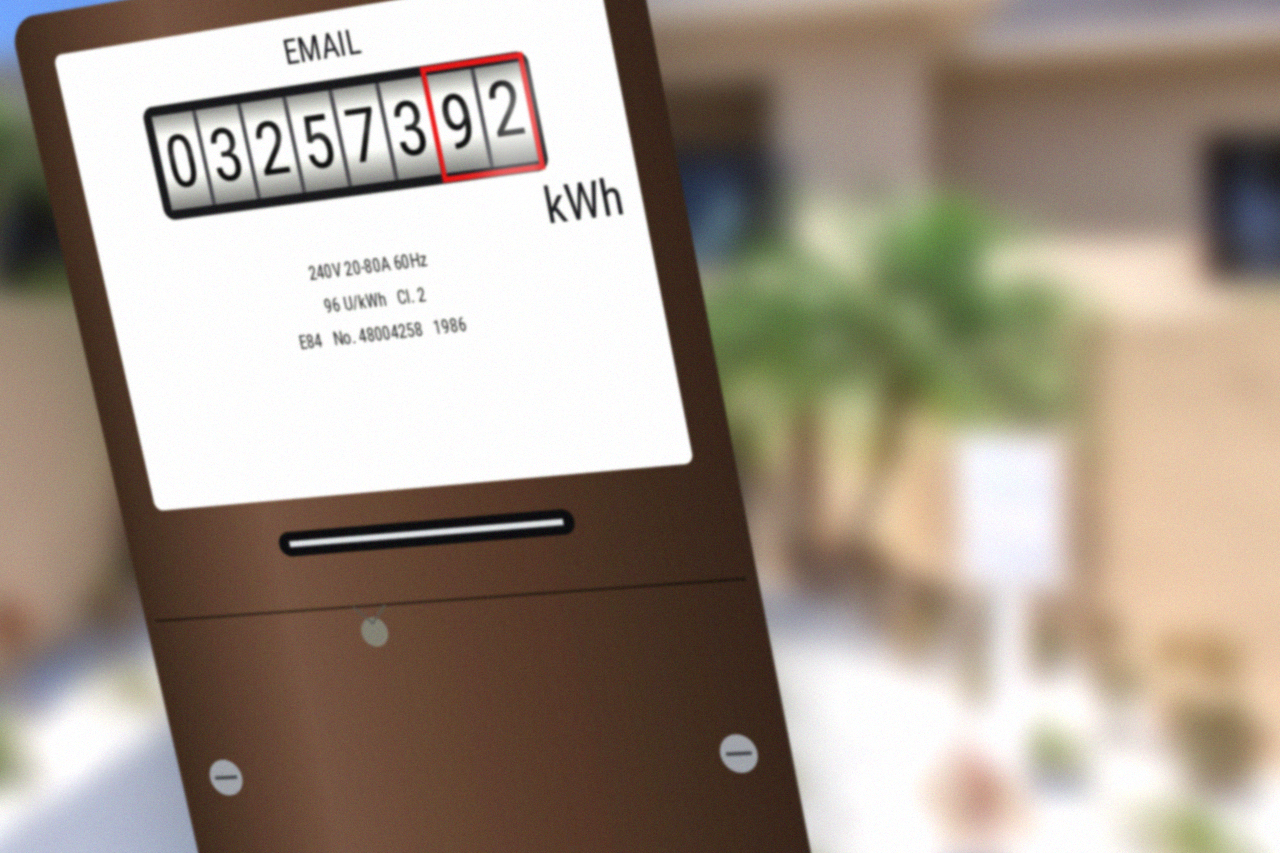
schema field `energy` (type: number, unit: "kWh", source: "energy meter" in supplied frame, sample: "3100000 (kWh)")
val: 32573.92 (kWh)
